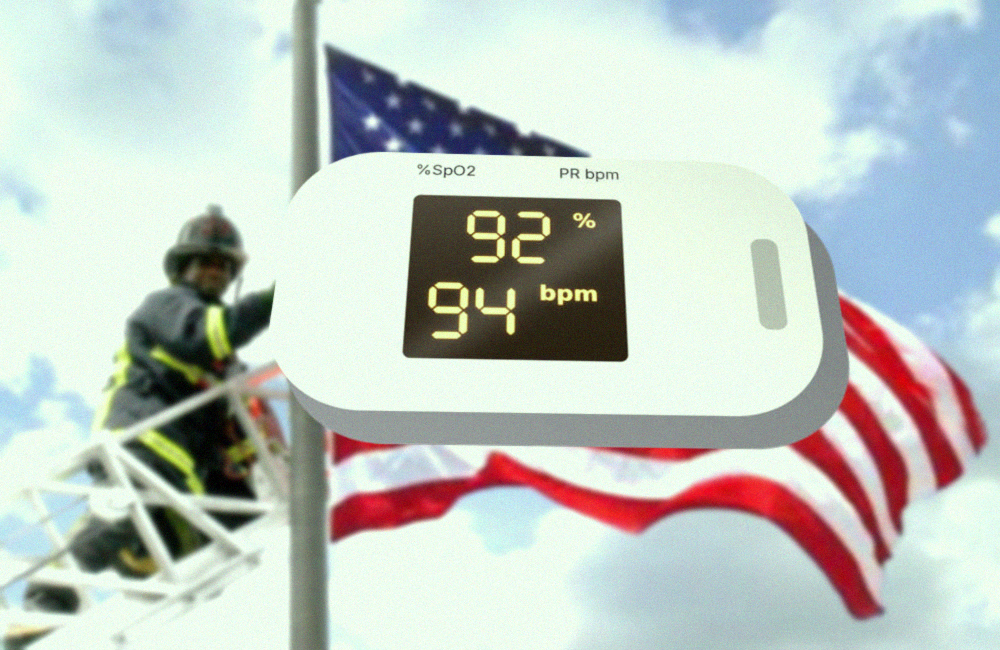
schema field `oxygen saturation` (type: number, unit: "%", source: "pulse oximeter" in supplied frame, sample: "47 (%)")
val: 92 (%)
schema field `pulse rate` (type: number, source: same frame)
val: 94 (bpm)
